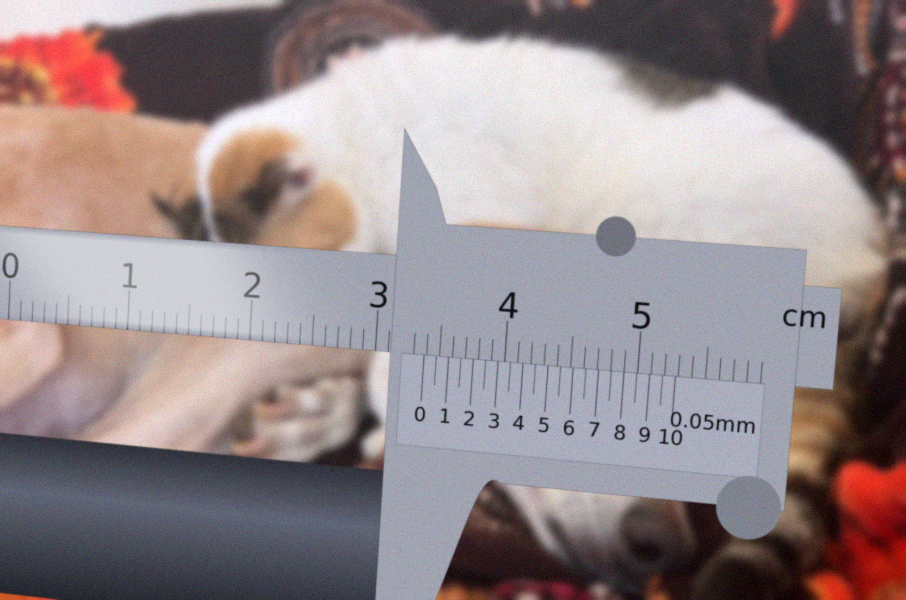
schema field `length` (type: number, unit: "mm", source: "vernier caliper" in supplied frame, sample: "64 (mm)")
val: 33.8 (mm)
